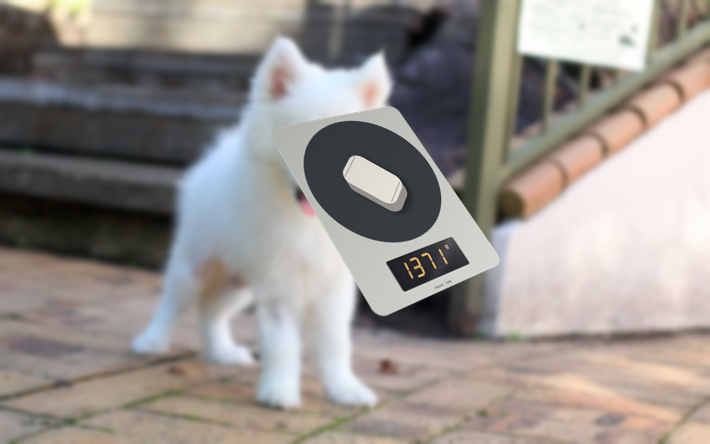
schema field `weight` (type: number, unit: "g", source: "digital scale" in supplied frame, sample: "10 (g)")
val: 1371 (g)
